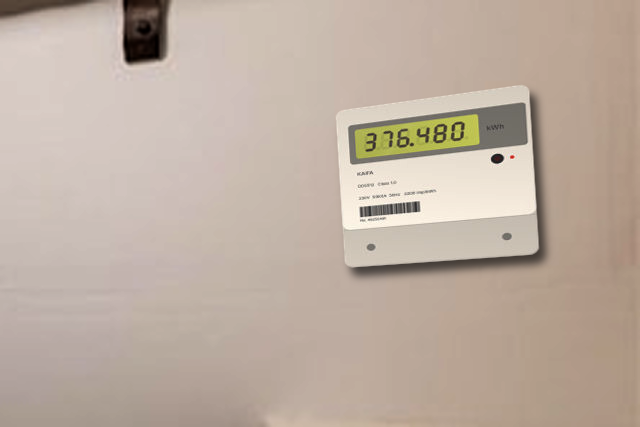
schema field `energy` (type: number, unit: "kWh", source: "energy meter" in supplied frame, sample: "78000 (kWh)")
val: 376.480 (kWh)
